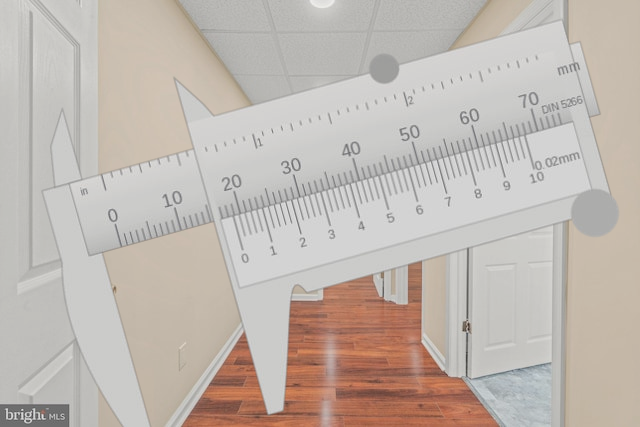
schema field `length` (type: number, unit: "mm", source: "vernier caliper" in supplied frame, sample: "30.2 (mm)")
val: 18.8 (mm)
